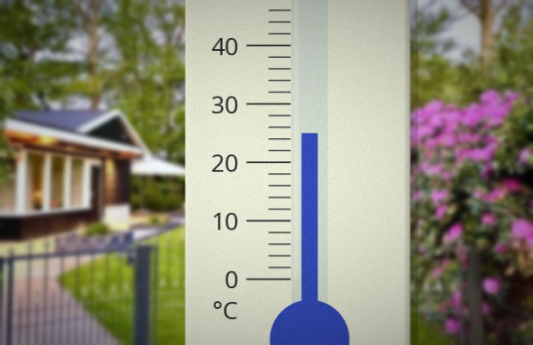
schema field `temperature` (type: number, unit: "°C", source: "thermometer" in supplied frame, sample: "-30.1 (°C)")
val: 25 (°C)
